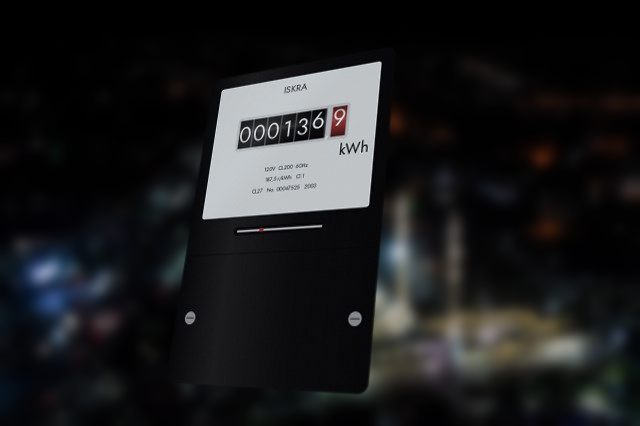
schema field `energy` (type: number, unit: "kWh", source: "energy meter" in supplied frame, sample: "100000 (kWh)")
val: 136.9 (kWh)
